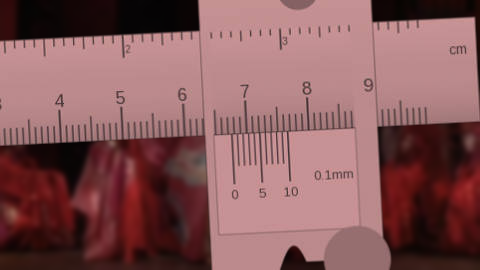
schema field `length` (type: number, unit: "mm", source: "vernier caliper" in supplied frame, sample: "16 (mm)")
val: 67.6 (mm)
